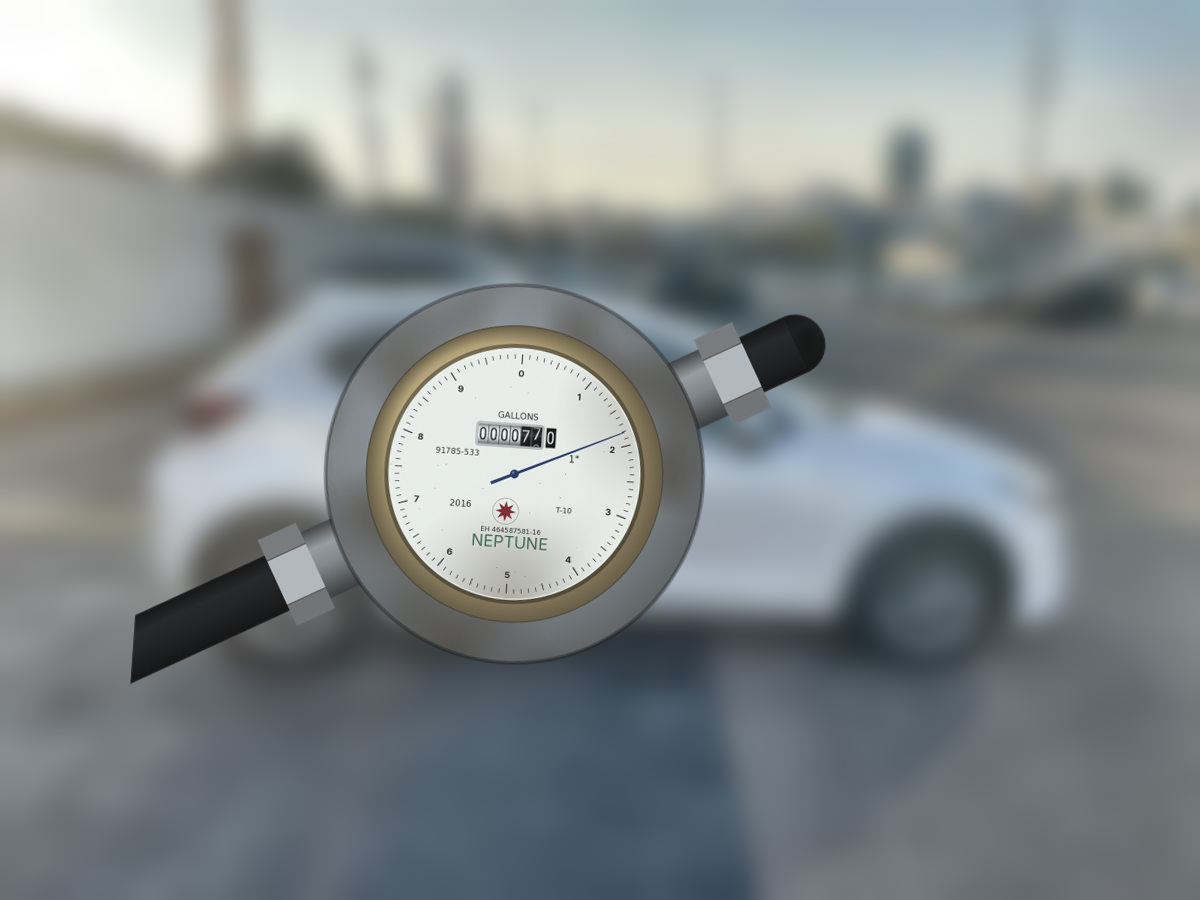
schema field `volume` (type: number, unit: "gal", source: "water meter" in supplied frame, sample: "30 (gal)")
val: 771.8 (gal)
